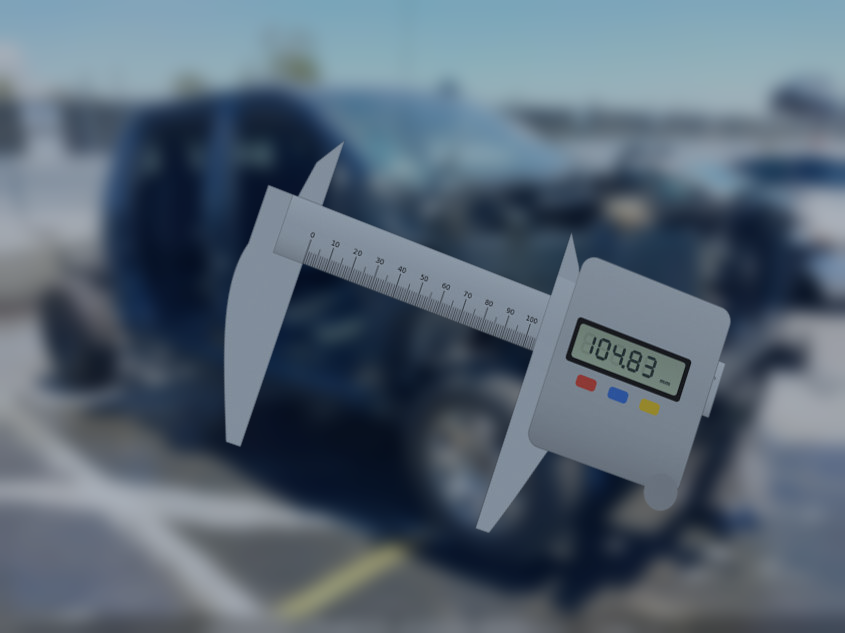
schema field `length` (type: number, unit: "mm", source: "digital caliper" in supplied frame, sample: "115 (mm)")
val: 104.83 (mm)
